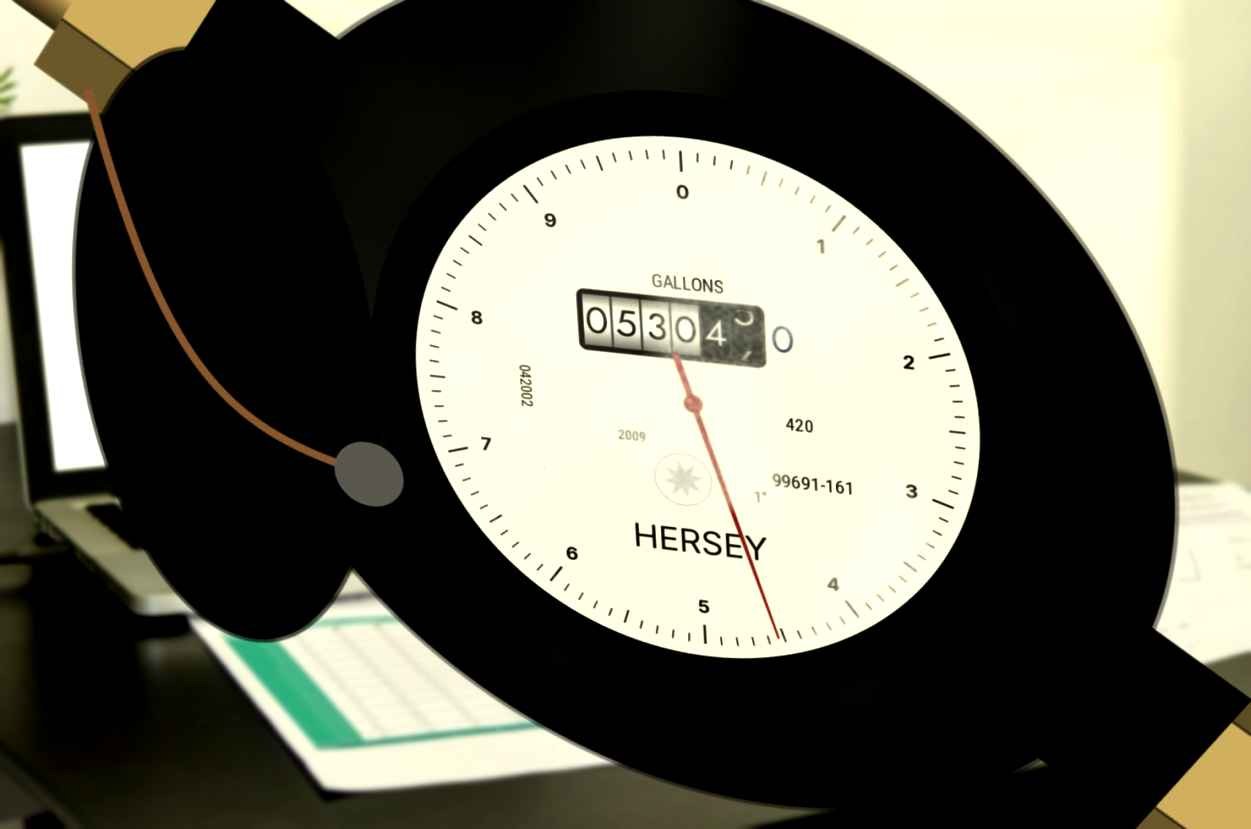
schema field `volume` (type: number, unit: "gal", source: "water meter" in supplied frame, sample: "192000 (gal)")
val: 530454.5 (gal)
